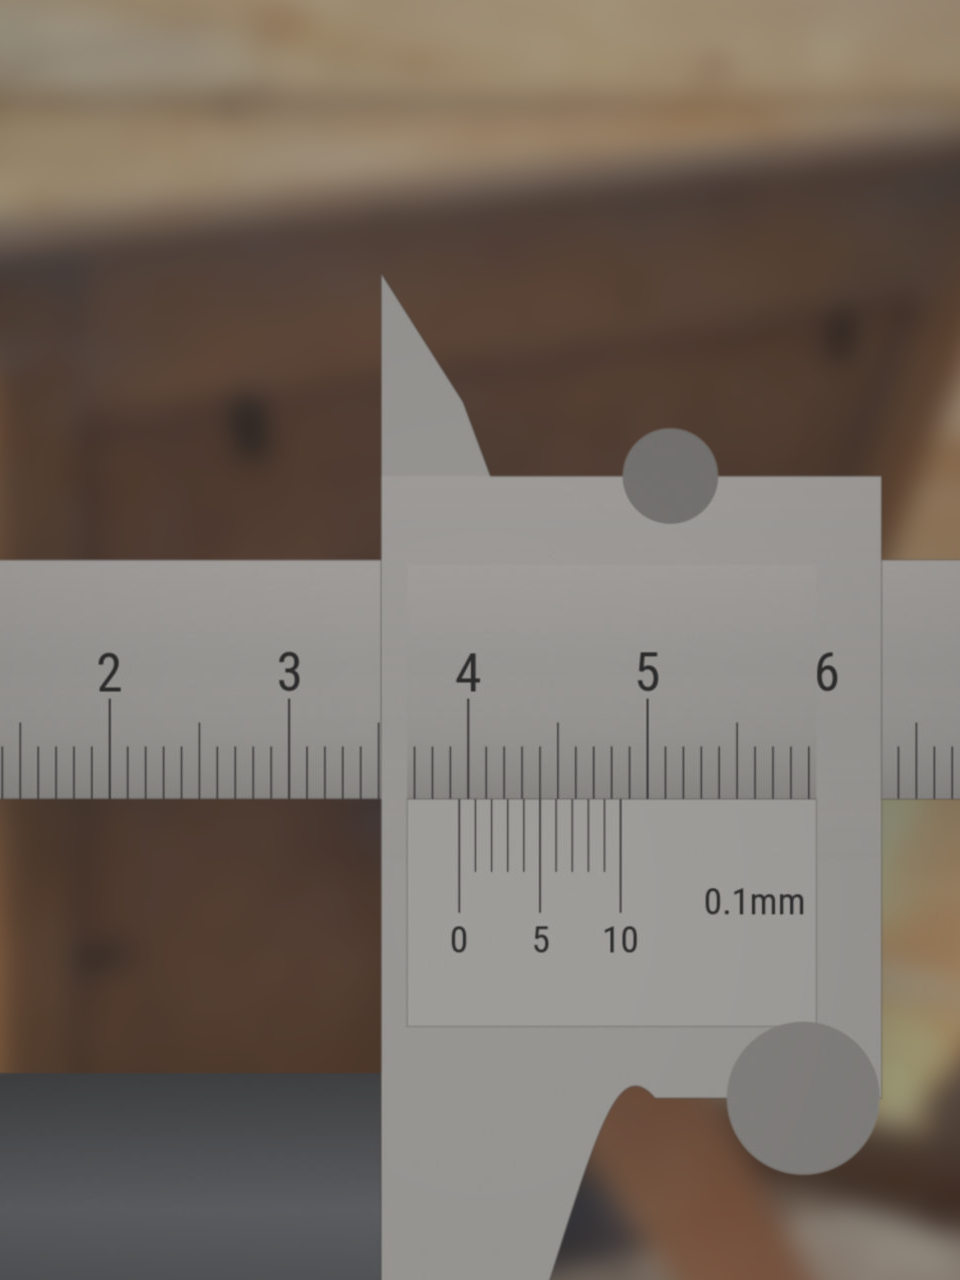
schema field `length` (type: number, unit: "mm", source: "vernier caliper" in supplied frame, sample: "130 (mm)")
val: 39.5 (mm)
